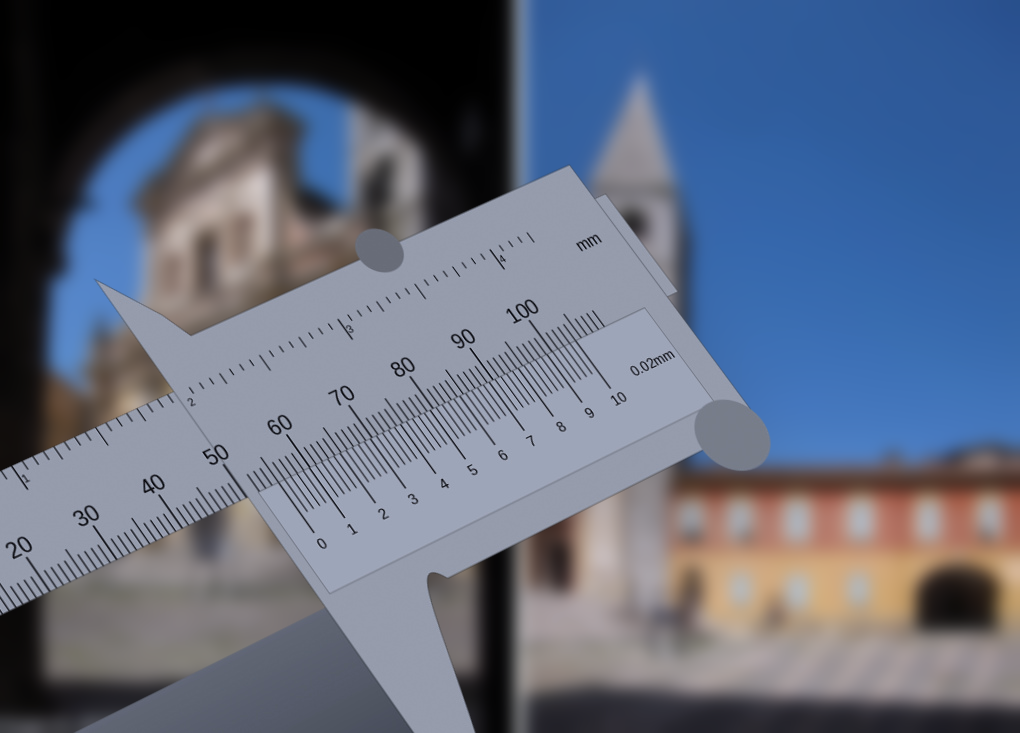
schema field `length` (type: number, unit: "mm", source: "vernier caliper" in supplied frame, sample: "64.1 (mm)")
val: 55.0 (mm)
